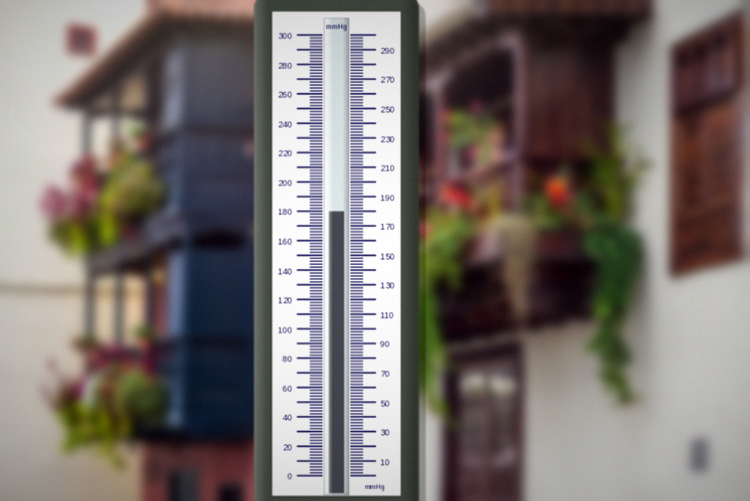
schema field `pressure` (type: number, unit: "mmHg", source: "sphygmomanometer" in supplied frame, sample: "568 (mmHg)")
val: 180 (mmHg)
